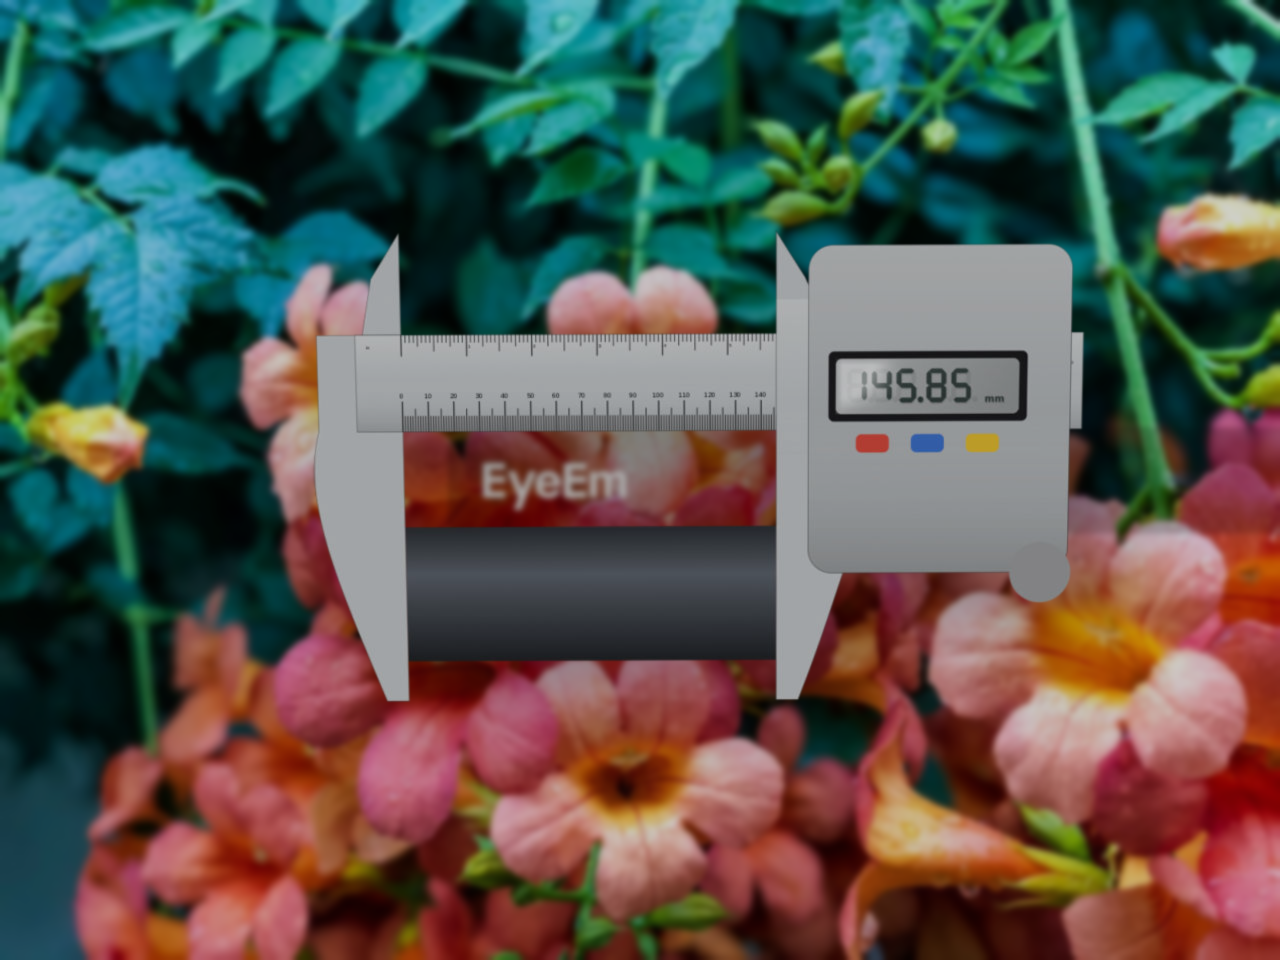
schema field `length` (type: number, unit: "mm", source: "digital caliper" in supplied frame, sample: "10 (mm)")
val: 145.85 (mm)
